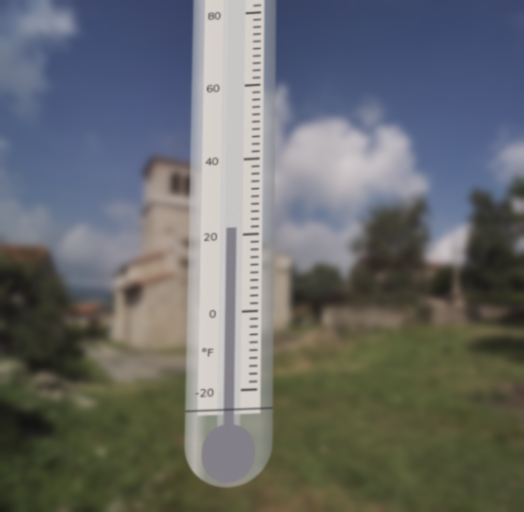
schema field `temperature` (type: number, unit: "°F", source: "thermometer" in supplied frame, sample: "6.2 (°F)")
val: 22 (°F)
